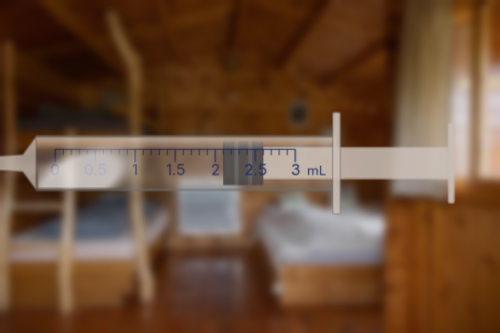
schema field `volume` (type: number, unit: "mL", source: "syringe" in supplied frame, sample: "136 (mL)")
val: 2.1 (mL)
